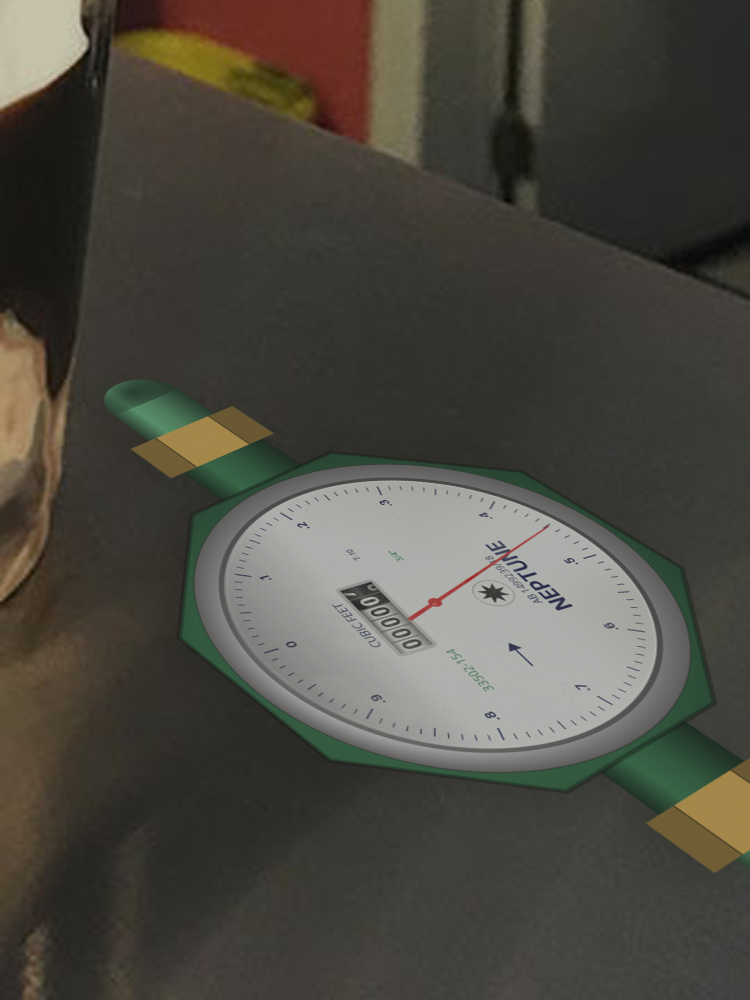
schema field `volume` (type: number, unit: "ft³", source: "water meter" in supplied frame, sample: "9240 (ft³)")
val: 7.45 (ft³)
